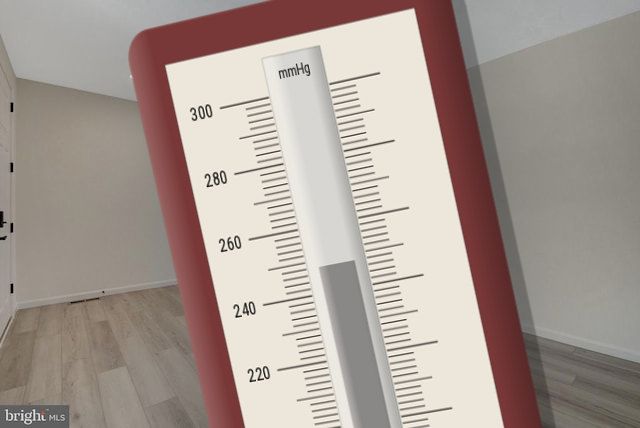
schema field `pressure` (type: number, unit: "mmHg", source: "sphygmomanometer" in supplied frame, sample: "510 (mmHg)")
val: 248 (mmHg)
